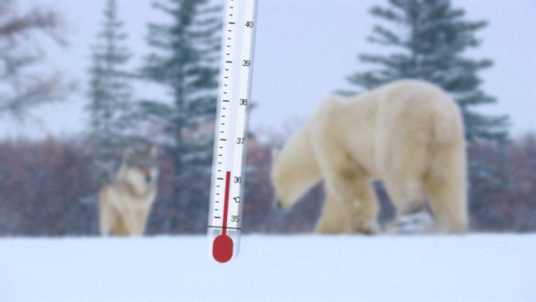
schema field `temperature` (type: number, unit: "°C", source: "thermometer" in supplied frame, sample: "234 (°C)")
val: 36.2 (°C)
